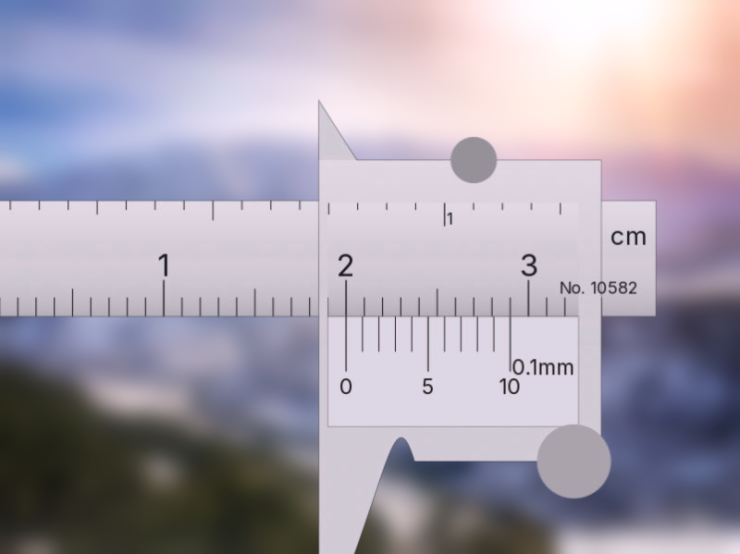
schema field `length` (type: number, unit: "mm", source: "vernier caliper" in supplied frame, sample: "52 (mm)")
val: 20.0 (mm)
